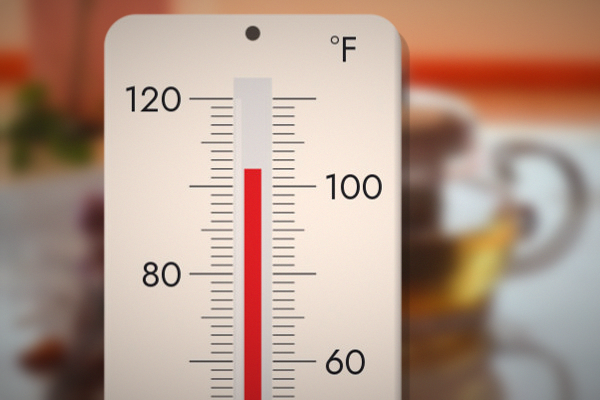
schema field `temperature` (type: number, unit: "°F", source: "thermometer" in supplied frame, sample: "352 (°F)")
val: 104 (°F)
